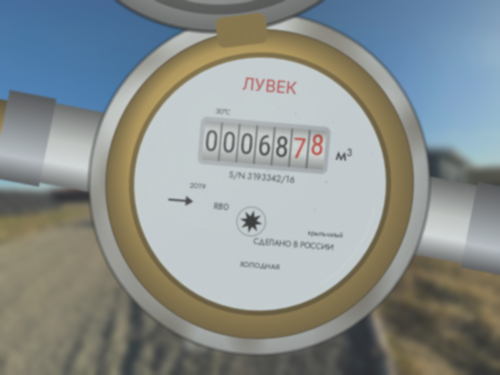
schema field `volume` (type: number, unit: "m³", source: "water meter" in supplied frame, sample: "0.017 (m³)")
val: 68.78 (m³)
